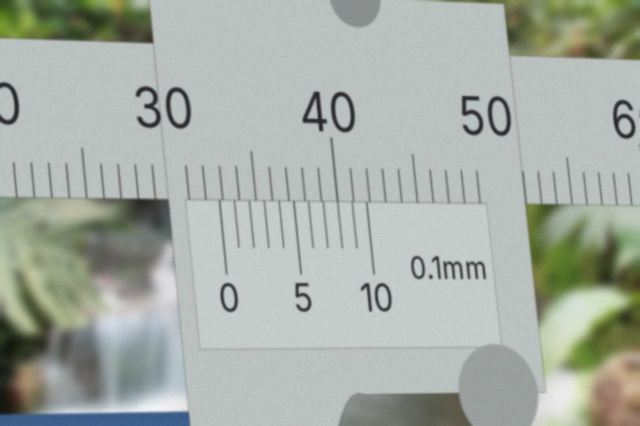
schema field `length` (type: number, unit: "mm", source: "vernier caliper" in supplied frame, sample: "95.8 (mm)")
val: 32.8 (mm)
